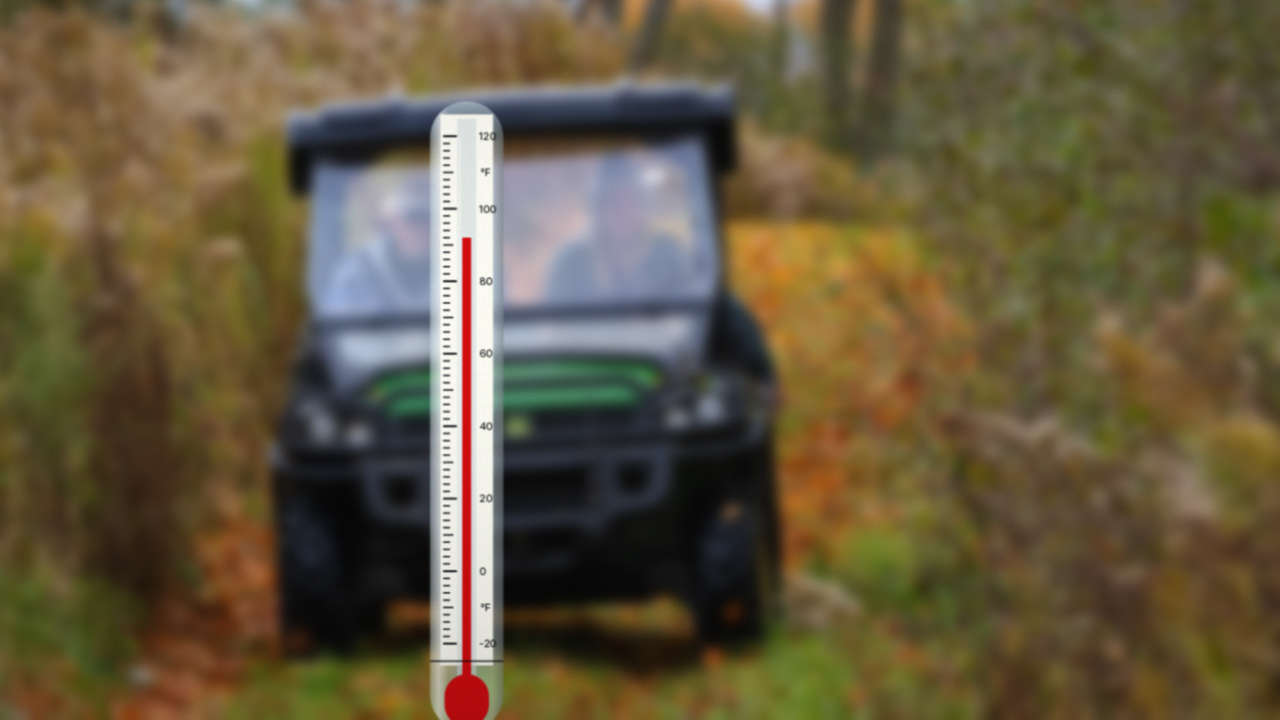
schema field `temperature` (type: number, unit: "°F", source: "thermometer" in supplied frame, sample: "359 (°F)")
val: 92 (°F)
